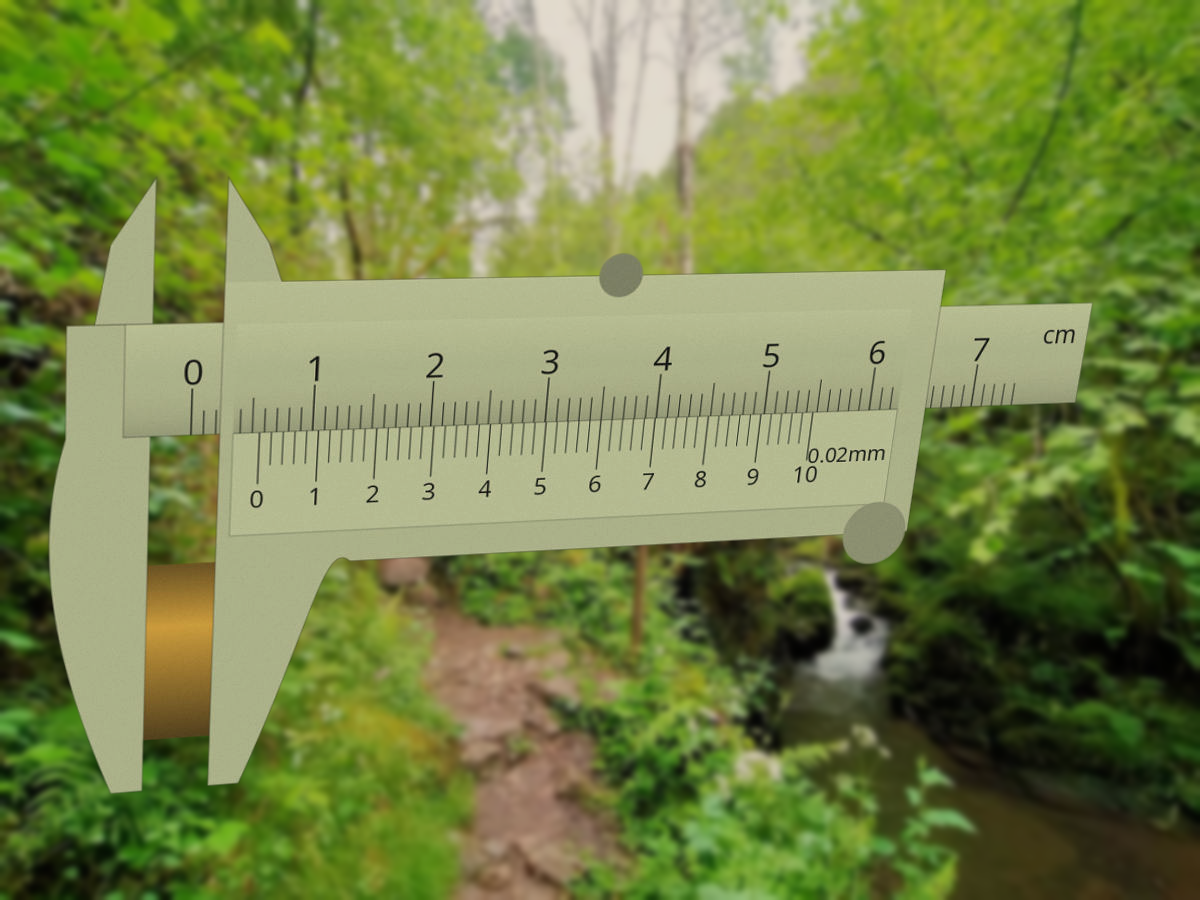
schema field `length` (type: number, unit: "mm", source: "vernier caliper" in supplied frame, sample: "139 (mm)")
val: 5.6 (mm)
